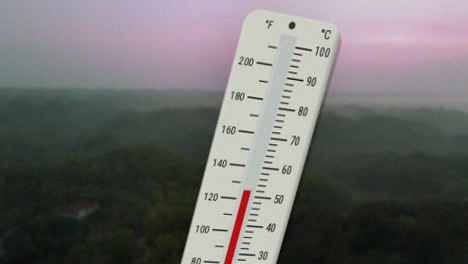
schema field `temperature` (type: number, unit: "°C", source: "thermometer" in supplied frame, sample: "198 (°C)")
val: 52 (°C)
